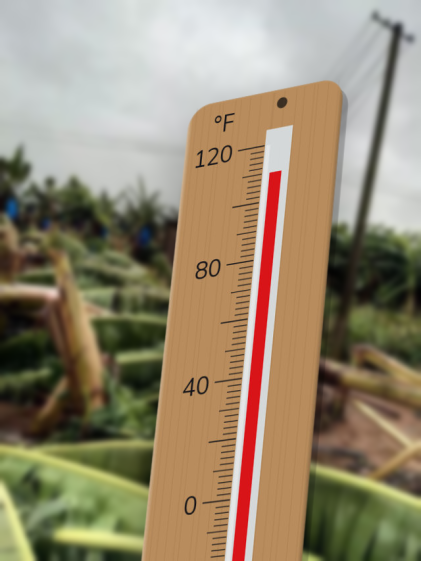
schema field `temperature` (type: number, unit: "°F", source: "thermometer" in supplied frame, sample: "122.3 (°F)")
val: 110 (°F)
